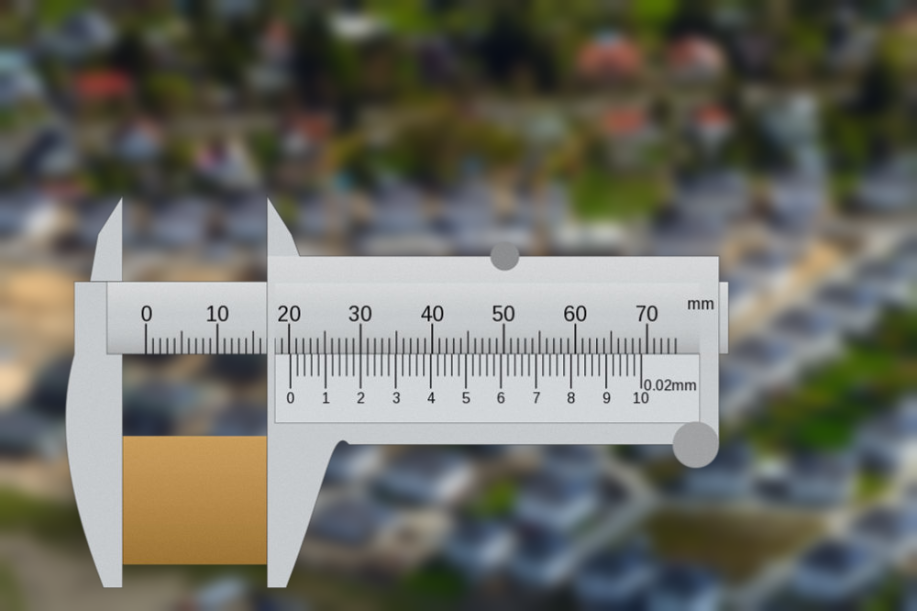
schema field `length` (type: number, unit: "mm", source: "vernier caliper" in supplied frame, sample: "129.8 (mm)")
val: 20.2 (mm)
